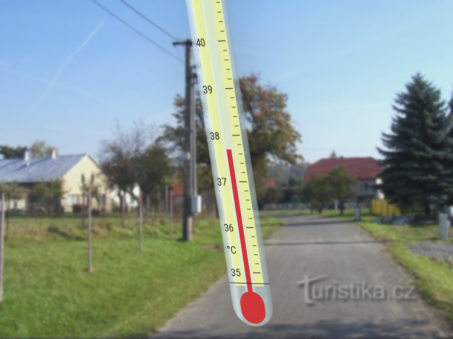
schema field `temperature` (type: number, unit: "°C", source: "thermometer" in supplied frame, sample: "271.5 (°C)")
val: 37.7 (°C)
